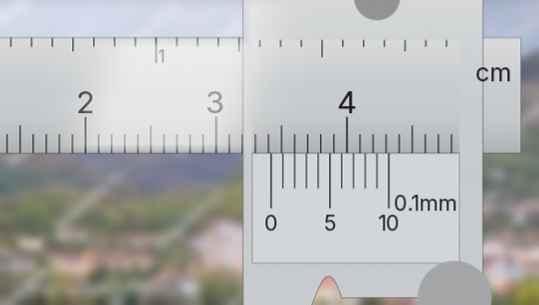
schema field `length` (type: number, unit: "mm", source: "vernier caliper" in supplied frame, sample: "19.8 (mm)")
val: 34.2 (mm)
